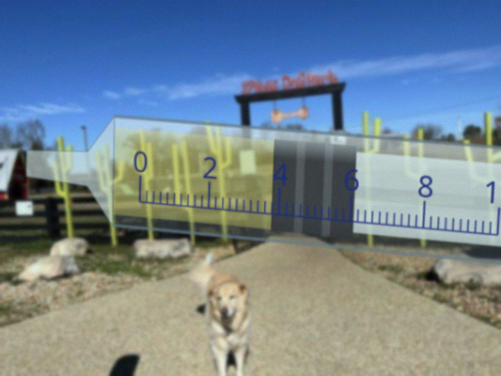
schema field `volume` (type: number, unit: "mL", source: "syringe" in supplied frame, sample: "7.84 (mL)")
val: 3.8 (mL)
